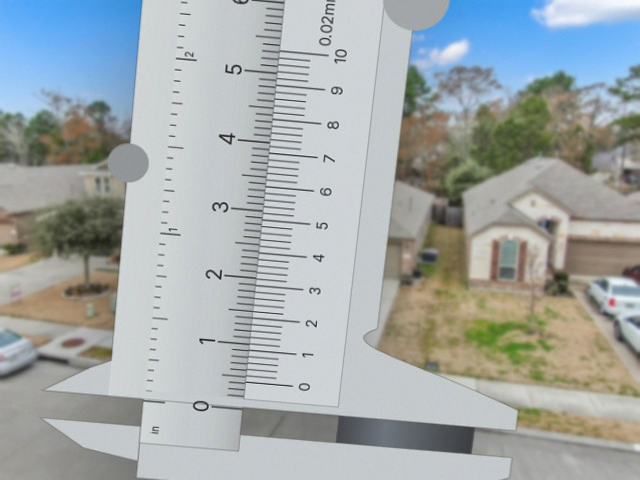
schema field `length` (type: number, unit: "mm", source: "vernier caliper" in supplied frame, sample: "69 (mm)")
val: 4.2 (mm)
